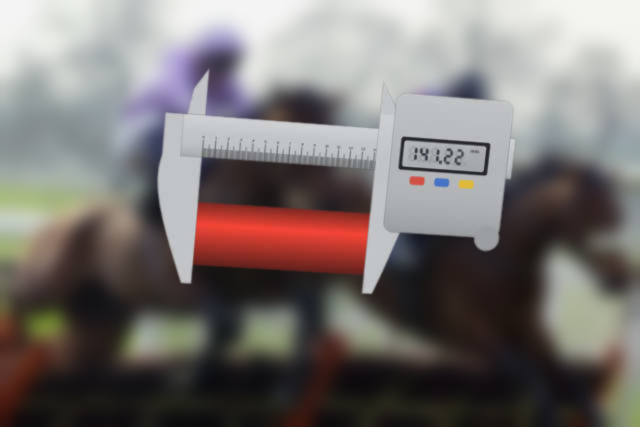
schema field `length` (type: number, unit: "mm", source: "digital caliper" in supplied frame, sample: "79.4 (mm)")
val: 141.22 (mm)
